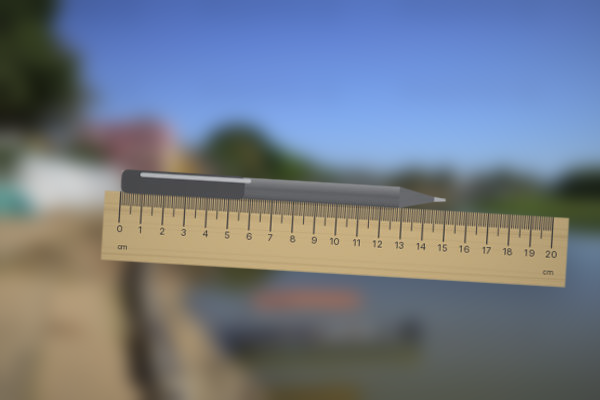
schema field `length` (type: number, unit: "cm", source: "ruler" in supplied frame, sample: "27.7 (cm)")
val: 15 (cm)
